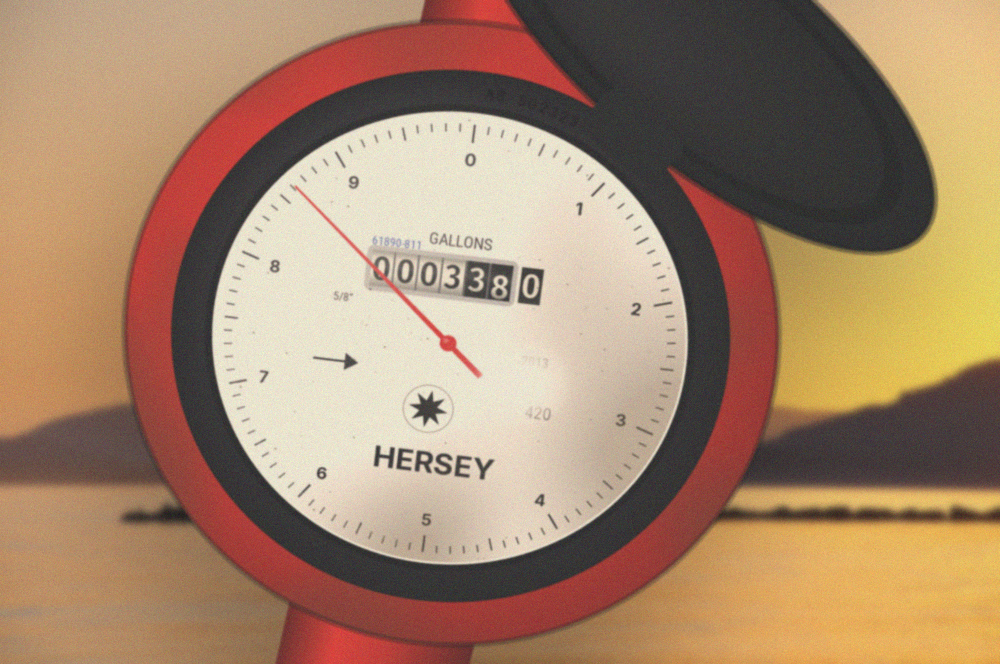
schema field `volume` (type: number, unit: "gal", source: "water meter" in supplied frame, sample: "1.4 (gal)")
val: 3378.6 (gal)
